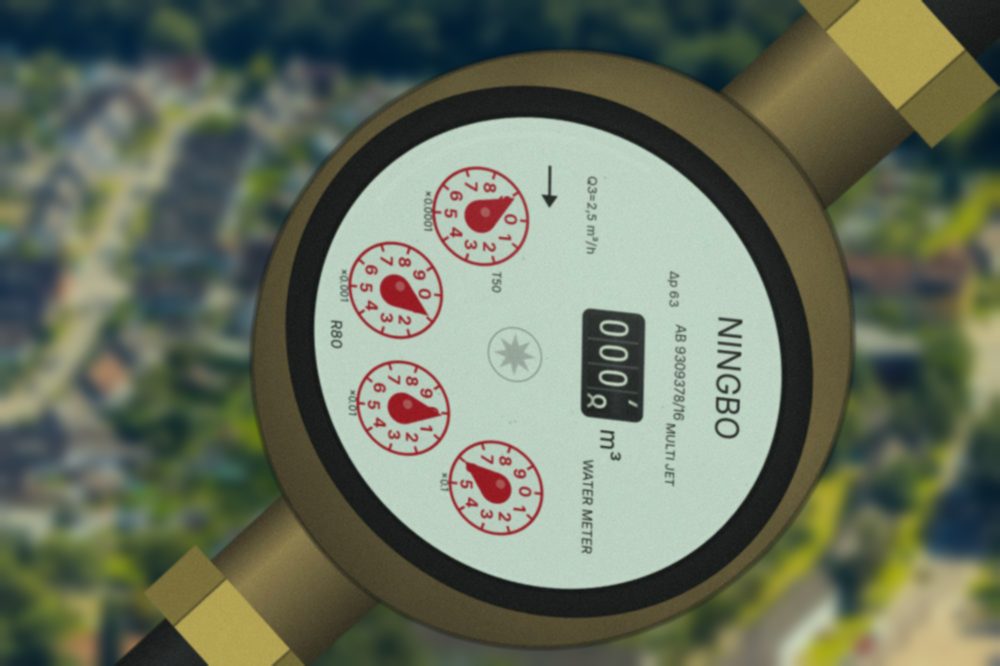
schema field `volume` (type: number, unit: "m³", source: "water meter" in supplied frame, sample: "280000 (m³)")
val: 7.6009 (m³)
